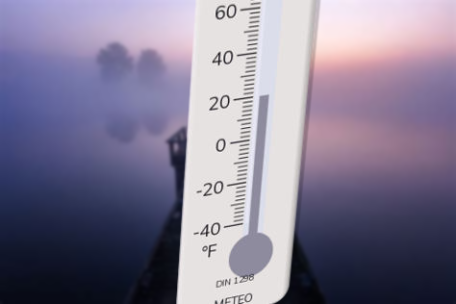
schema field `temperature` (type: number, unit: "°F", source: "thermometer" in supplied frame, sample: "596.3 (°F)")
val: 20 (°F)
